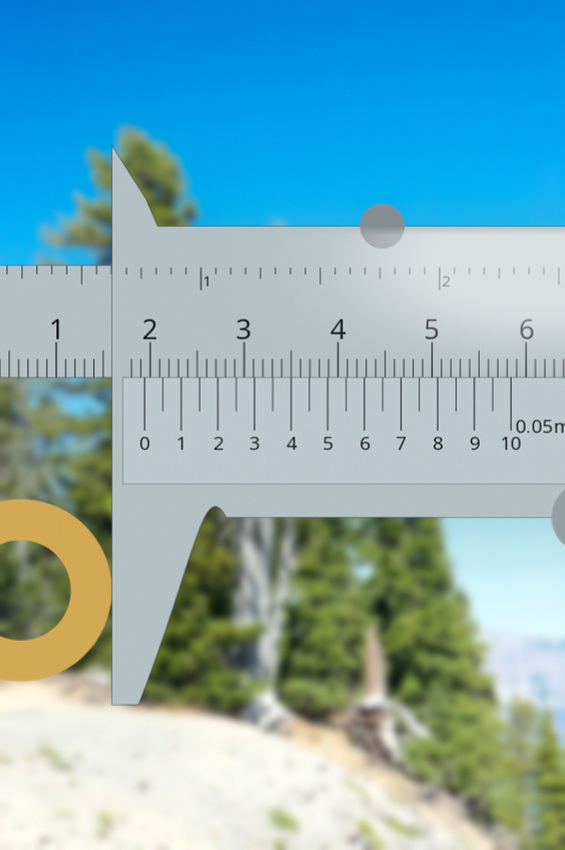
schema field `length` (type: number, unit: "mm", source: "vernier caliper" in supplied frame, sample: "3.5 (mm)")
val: 19.4 (mm)
